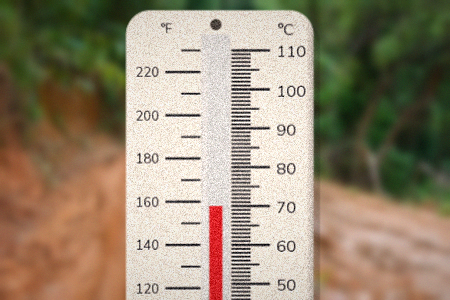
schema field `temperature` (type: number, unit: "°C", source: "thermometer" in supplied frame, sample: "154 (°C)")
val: 70 (°C)
